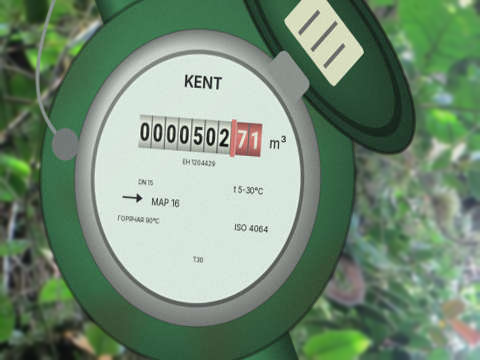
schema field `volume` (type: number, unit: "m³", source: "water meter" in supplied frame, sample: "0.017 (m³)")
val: 502.71 (m³)
